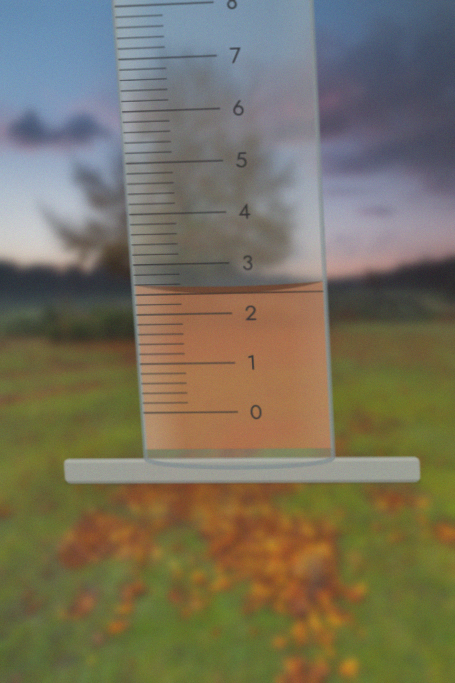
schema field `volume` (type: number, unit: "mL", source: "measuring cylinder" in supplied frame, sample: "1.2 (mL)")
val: 2.4 (mL)
